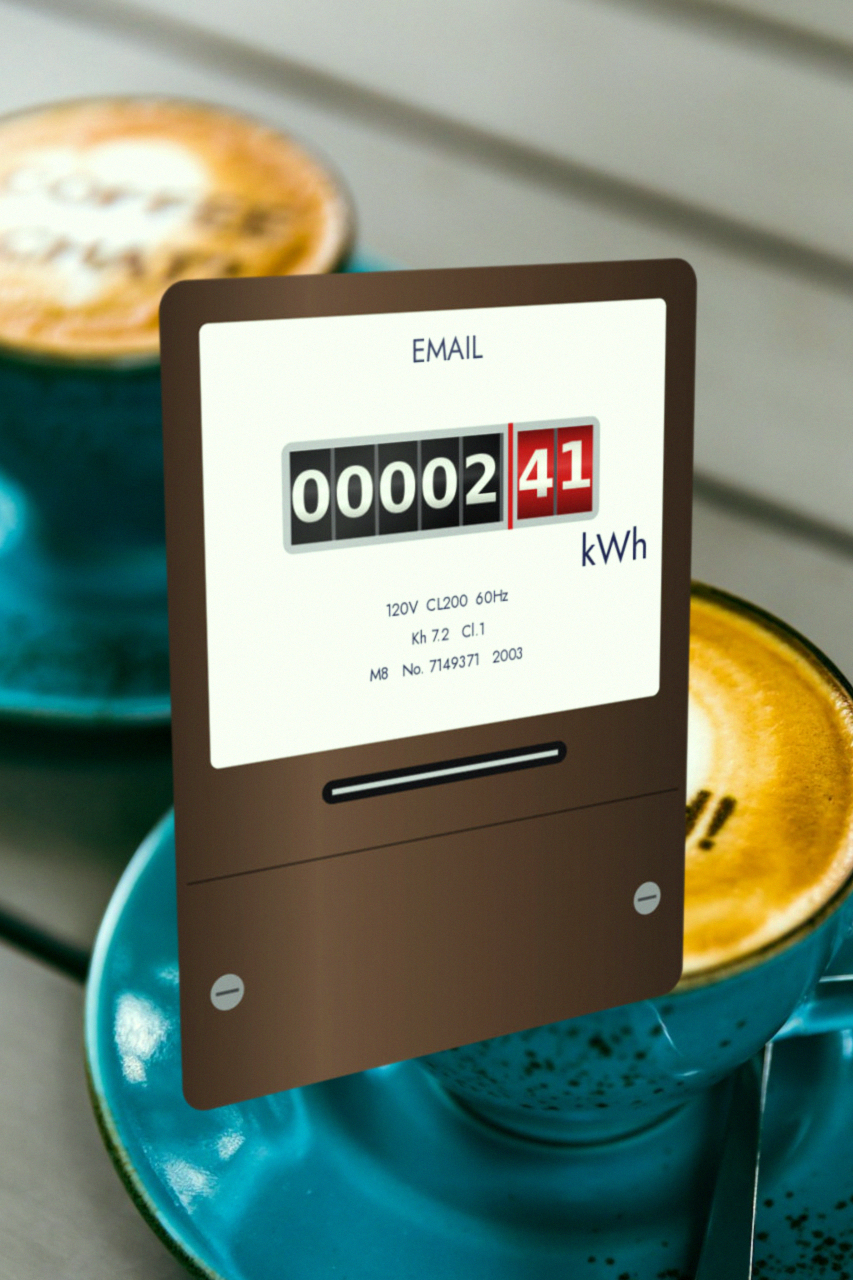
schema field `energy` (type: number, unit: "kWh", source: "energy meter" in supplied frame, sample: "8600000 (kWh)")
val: 2.41 (kWh)
